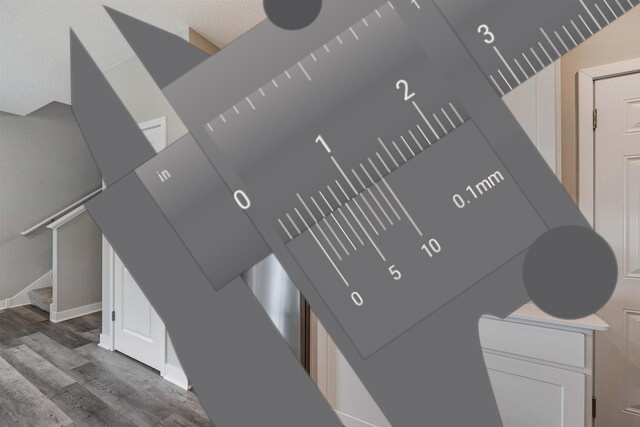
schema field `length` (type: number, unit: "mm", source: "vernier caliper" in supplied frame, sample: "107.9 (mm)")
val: 4.0 (mm)
